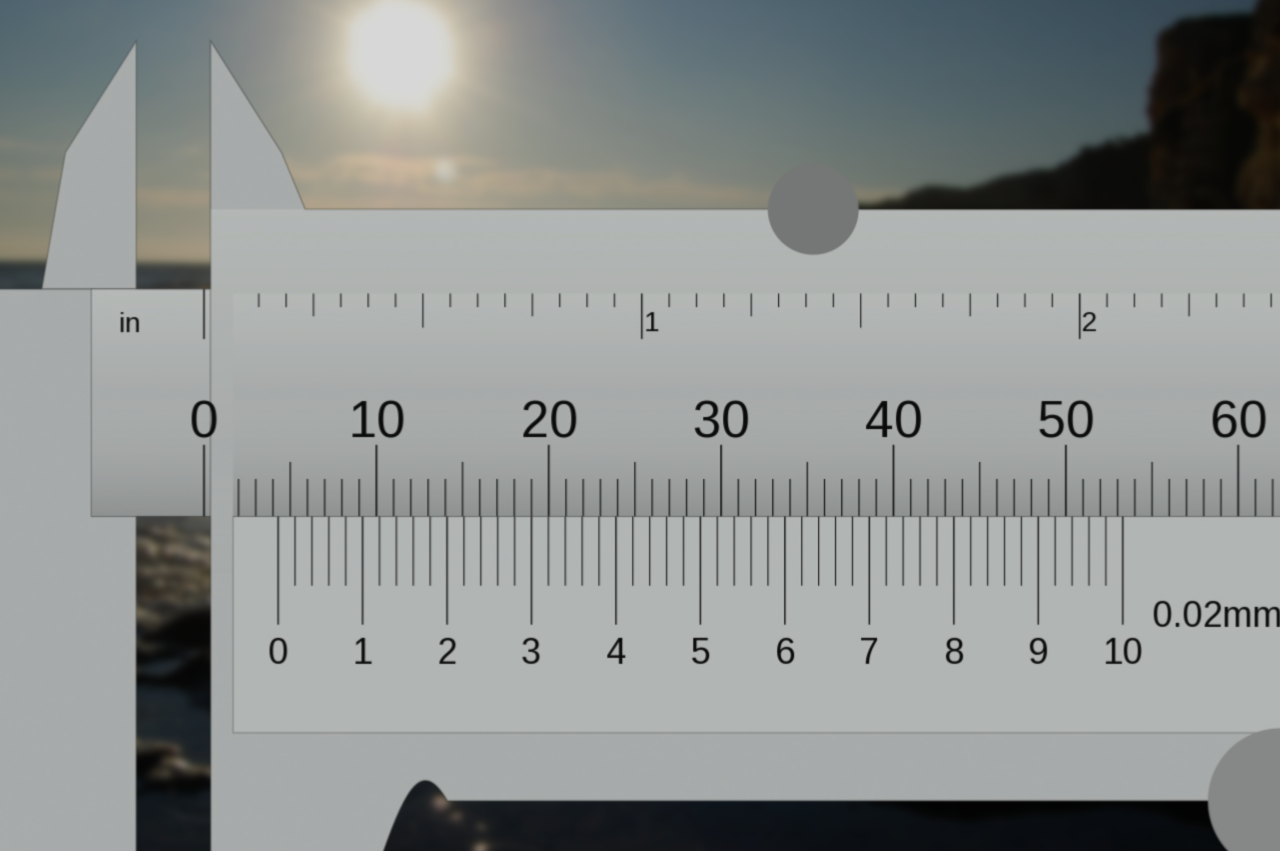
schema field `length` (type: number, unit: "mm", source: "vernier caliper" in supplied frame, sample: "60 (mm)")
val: 4.3 (mm)
